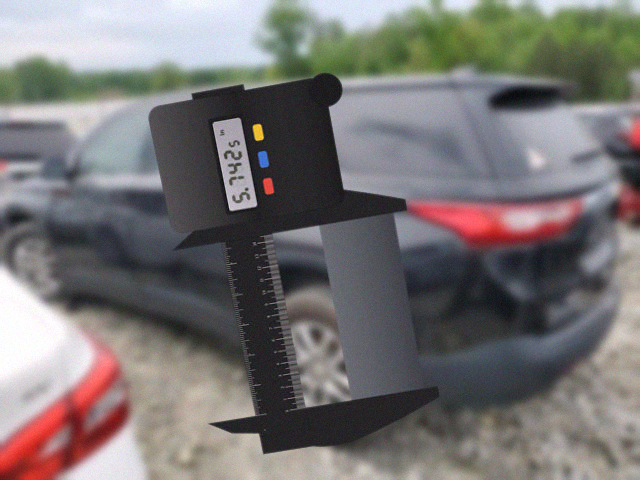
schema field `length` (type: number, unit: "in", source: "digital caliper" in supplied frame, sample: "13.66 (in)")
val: 5.7425 (in)
